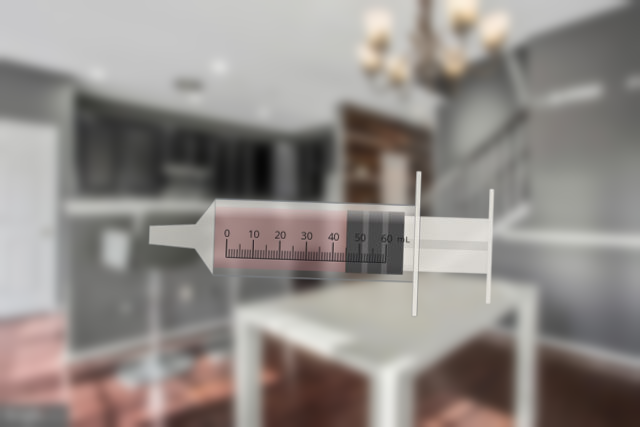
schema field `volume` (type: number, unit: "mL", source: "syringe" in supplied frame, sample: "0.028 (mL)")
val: 45 (mL)
